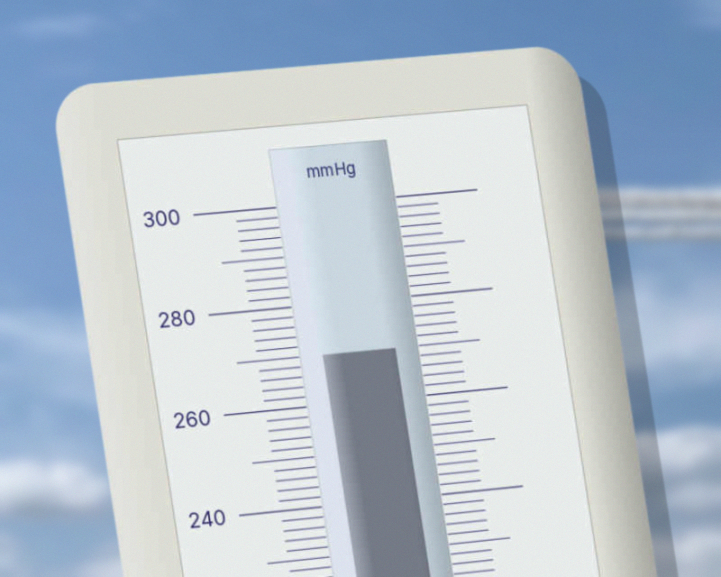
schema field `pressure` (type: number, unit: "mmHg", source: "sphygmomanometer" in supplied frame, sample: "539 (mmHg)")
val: 270 (mmHg)
